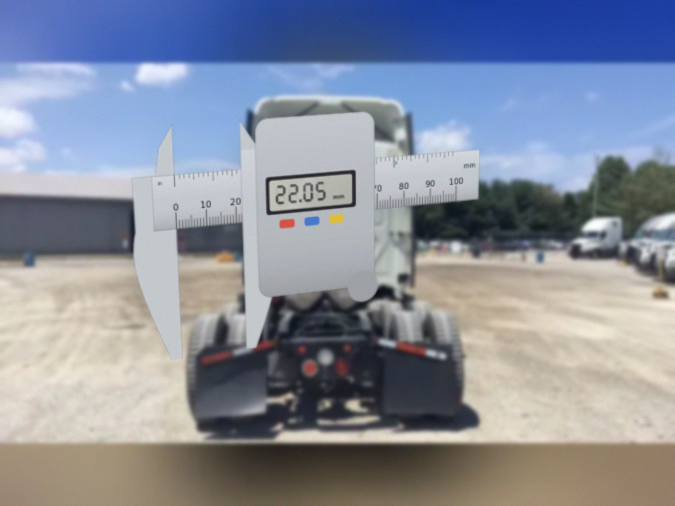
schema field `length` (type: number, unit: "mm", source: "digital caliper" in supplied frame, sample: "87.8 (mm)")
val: 22.05 (mm)
